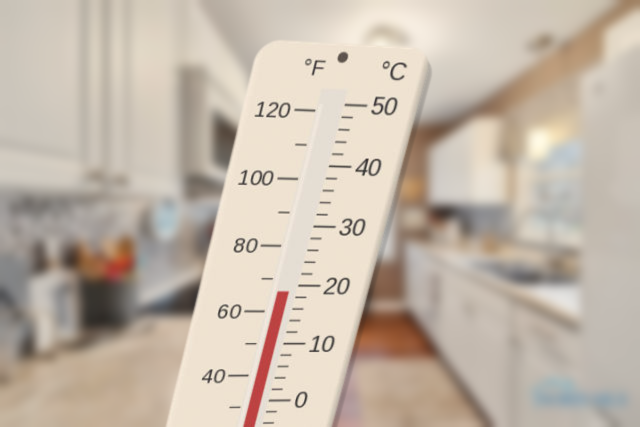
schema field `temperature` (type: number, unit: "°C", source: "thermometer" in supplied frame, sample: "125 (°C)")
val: 19 (°C)
